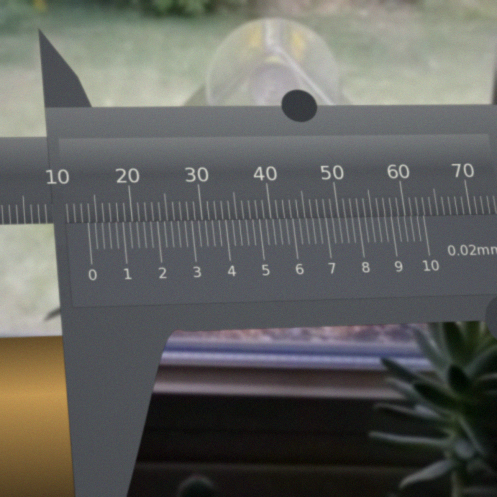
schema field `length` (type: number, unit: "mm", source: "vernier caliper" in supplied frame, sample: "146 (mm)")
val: 13.8 (mm)
